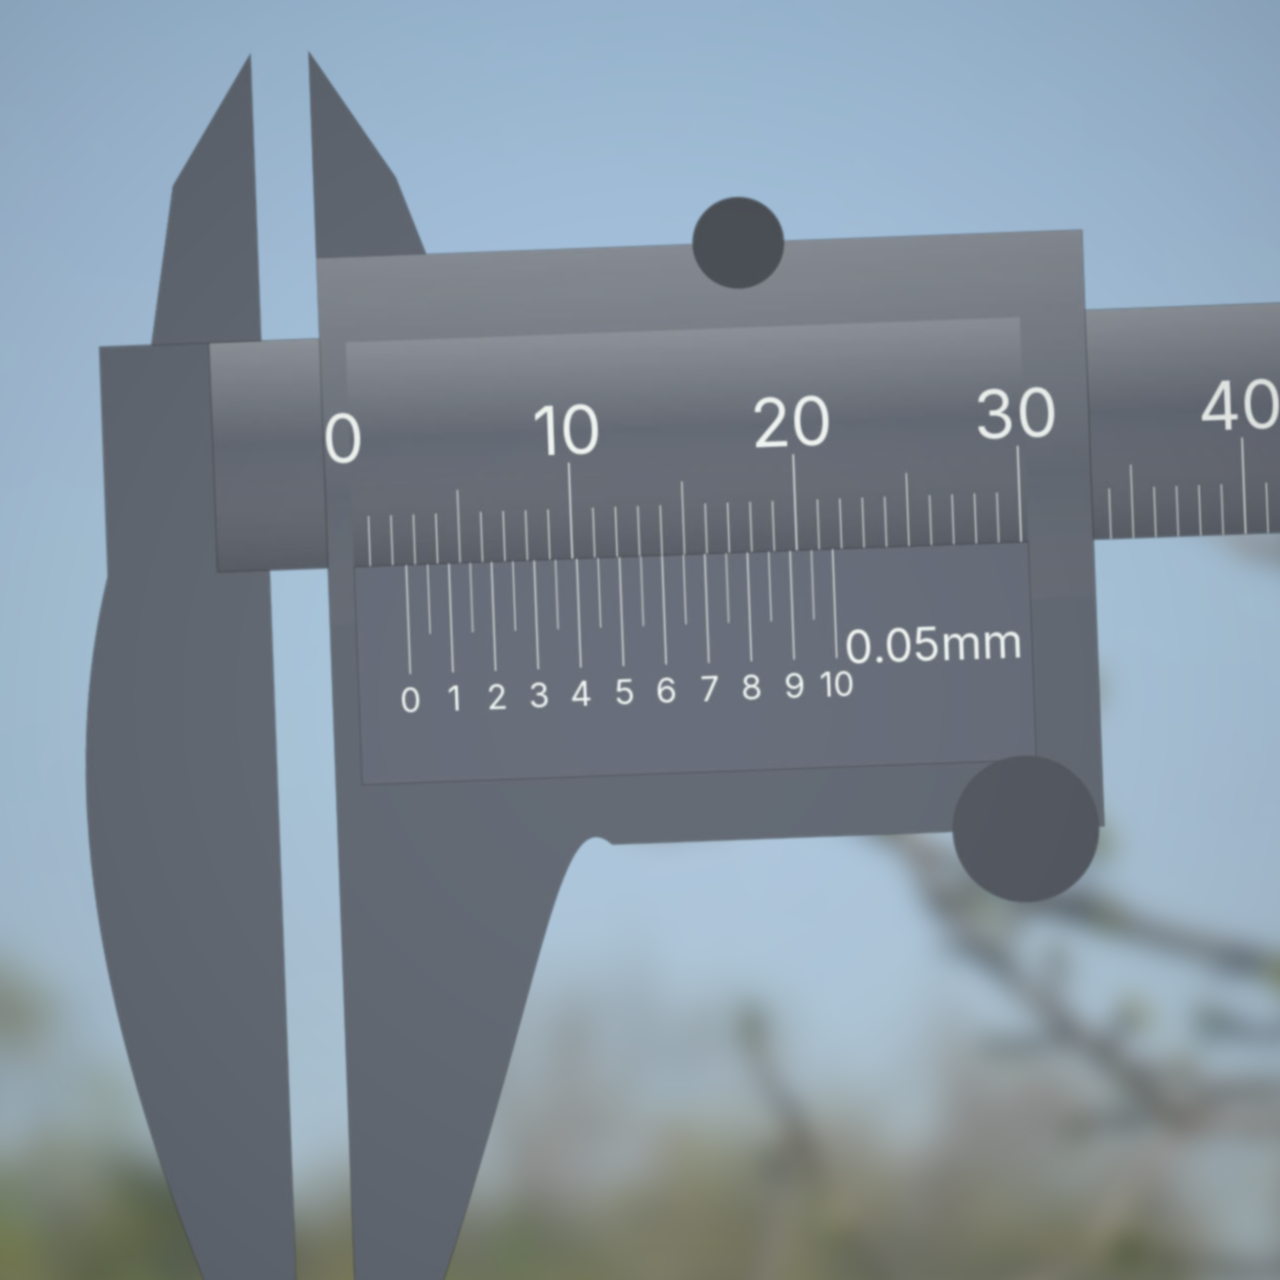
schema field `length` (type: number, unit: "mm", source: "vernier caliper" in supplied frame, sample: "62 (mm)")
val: 2.6 (mm)
